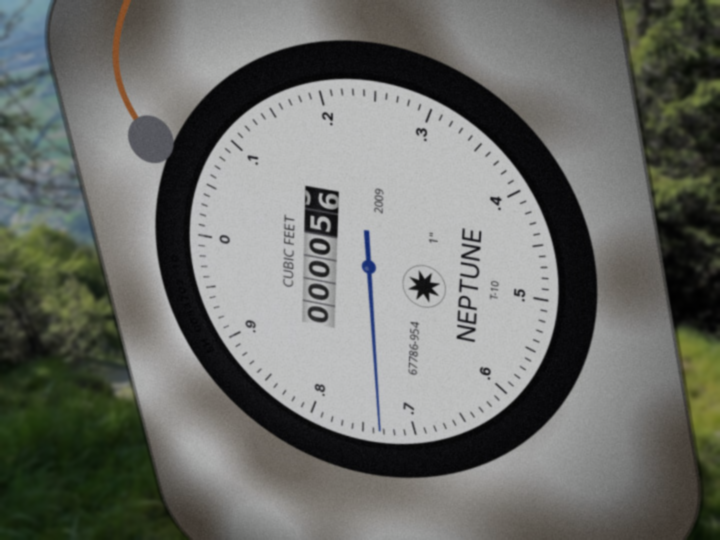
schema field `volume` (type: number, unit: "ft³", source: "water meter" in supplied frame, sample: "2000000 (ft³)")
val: 55.73 (ft³)
